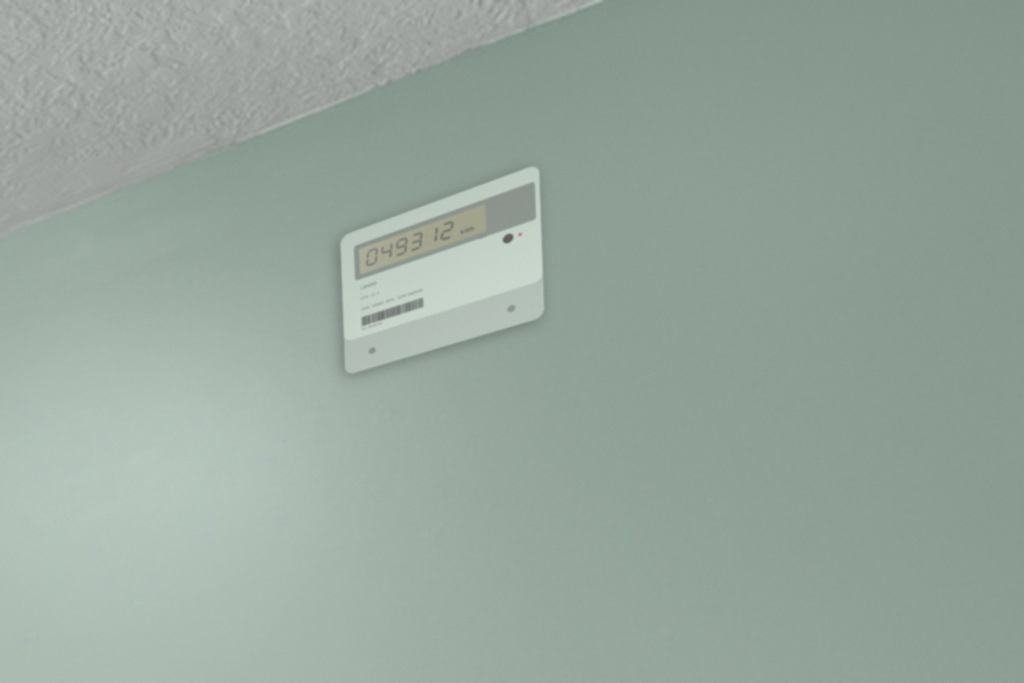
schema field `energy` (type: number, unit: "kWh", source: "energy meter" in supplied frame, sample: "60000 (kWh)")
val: 49312 (kWh)
